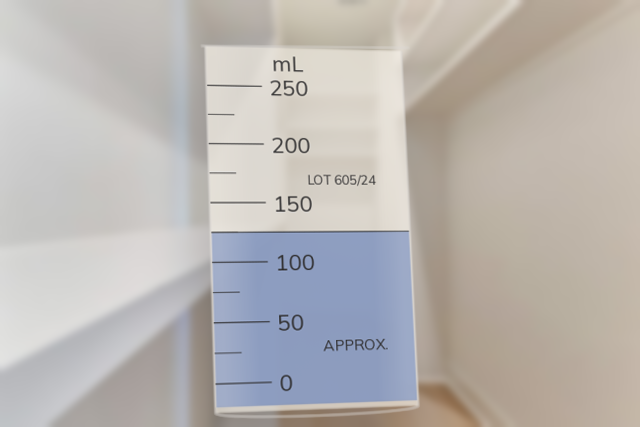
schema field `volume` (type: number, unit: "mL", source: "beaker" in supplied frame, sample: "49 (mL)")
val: 125 (mL)
